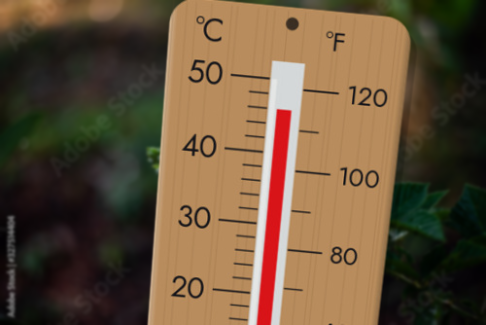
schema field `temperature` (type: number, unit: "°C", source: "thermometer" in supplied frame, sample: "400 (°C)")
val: 46 (°C)
